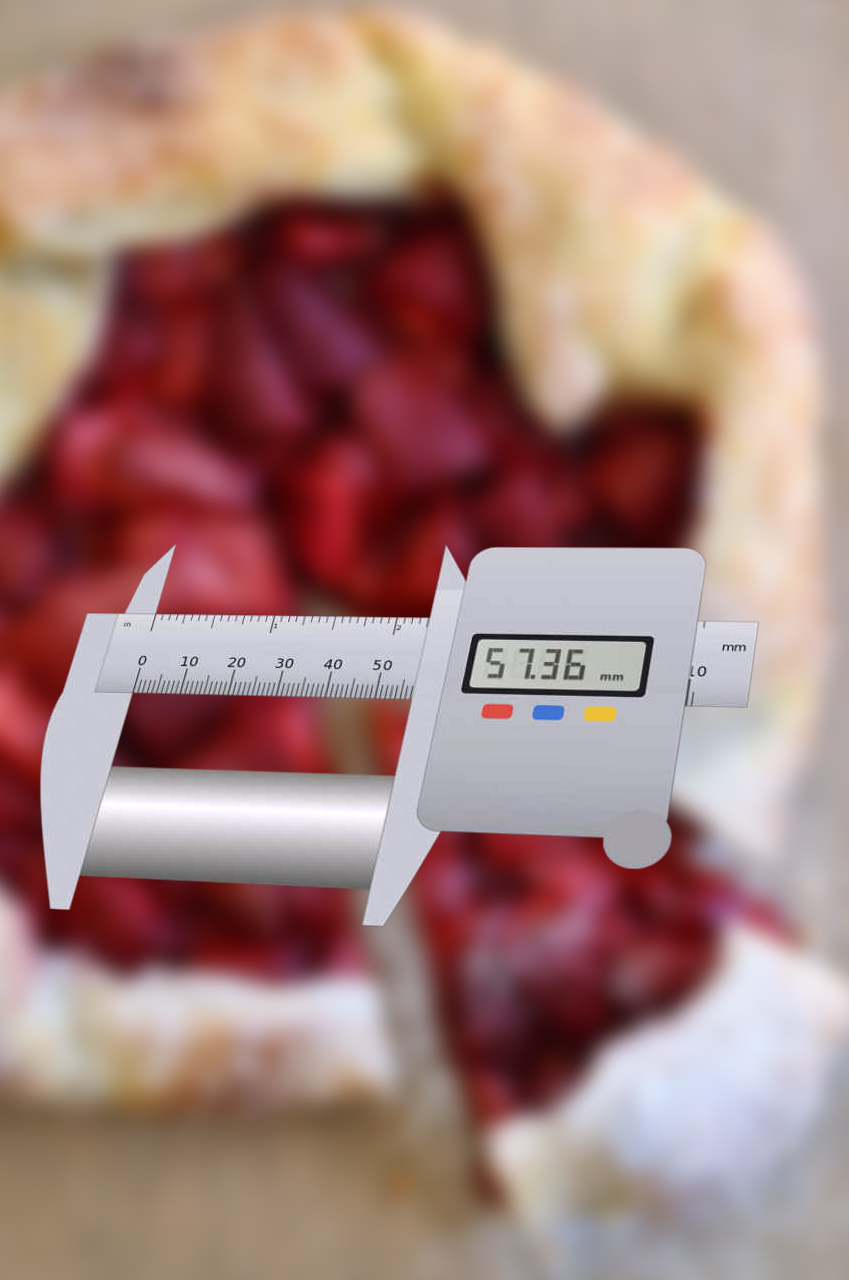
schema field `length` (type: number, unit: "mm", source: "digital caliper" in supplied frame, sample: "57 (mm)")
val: 57.36 (mm)
